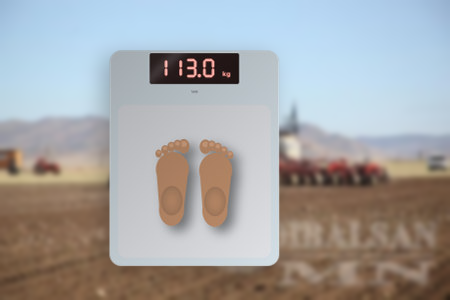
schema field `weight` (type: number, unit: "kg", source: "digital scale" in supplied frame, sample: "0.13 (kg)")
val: 113.0 (kg)
